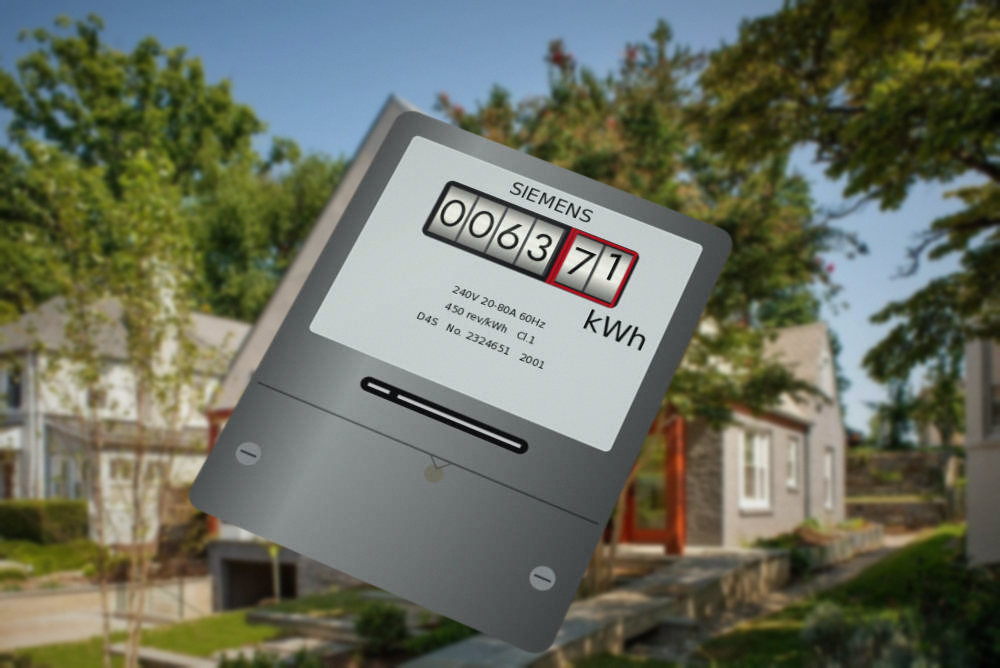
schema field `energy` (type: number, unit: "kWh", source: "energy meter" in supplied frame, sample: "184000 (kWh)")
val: 63.71 (kWh)
